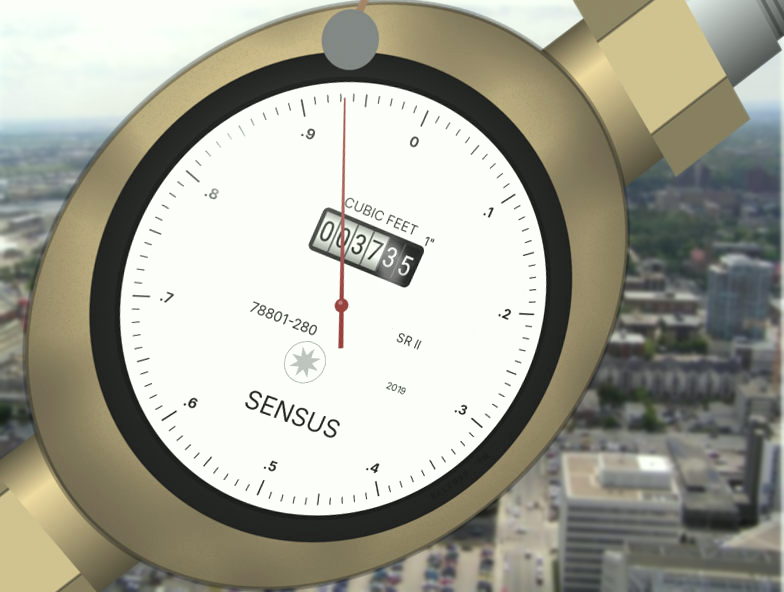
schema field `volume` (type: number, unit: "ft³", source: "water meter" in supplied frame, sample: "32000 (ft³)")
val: 3734.93 (ft³)
